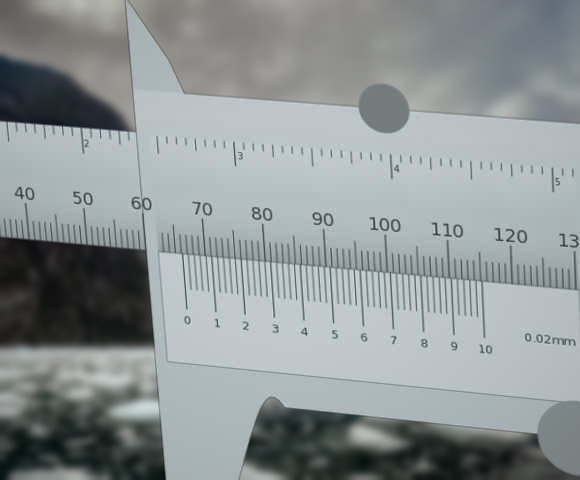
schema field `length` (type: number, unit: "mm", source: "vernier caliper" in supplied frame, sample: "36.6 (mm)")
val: 66.2 (mm)
